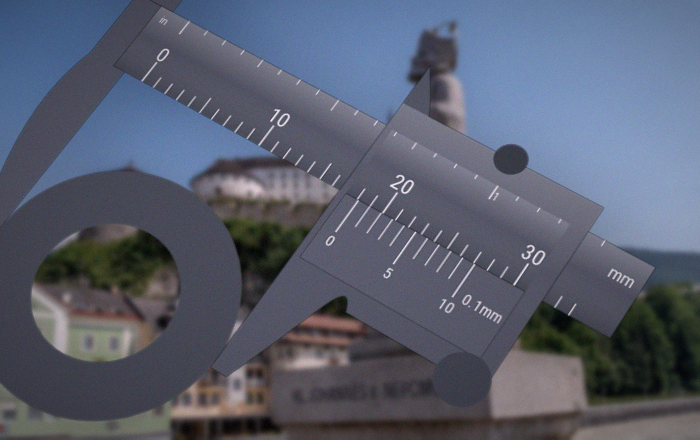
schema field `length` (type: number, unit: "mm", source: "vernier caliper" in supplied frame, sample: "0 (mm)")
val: 18.1 (mm)
